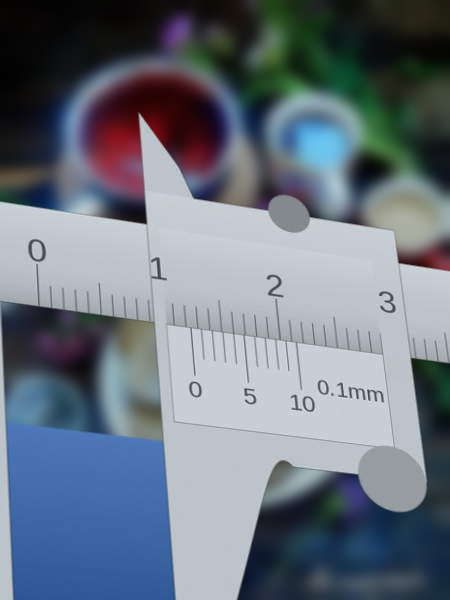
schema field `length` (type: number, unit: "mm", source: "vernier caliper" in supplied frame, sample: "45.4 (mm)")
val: 12.4 (mm)
